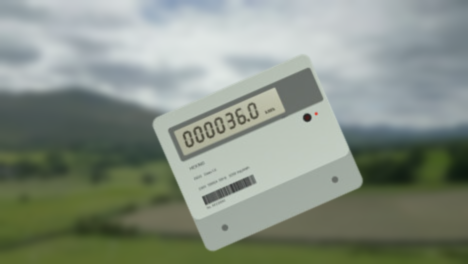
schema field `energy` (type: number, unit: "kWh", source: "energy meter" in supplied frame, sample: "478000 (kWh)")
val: 36.0 (kWh)
